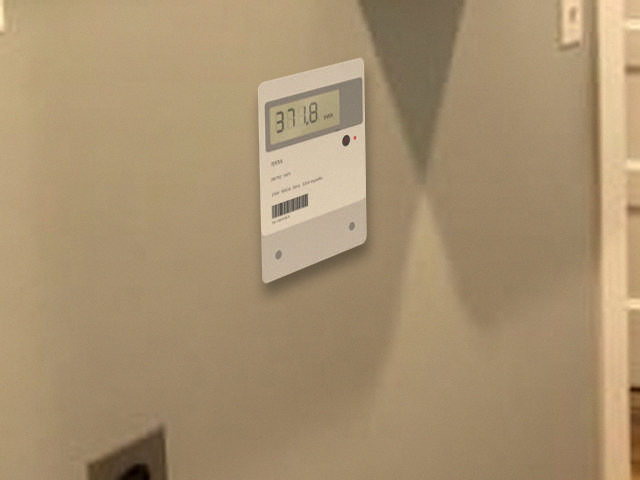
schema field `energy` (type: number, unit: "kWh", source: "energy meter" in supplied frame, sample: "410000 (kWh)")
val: 371.8 (kWh)
